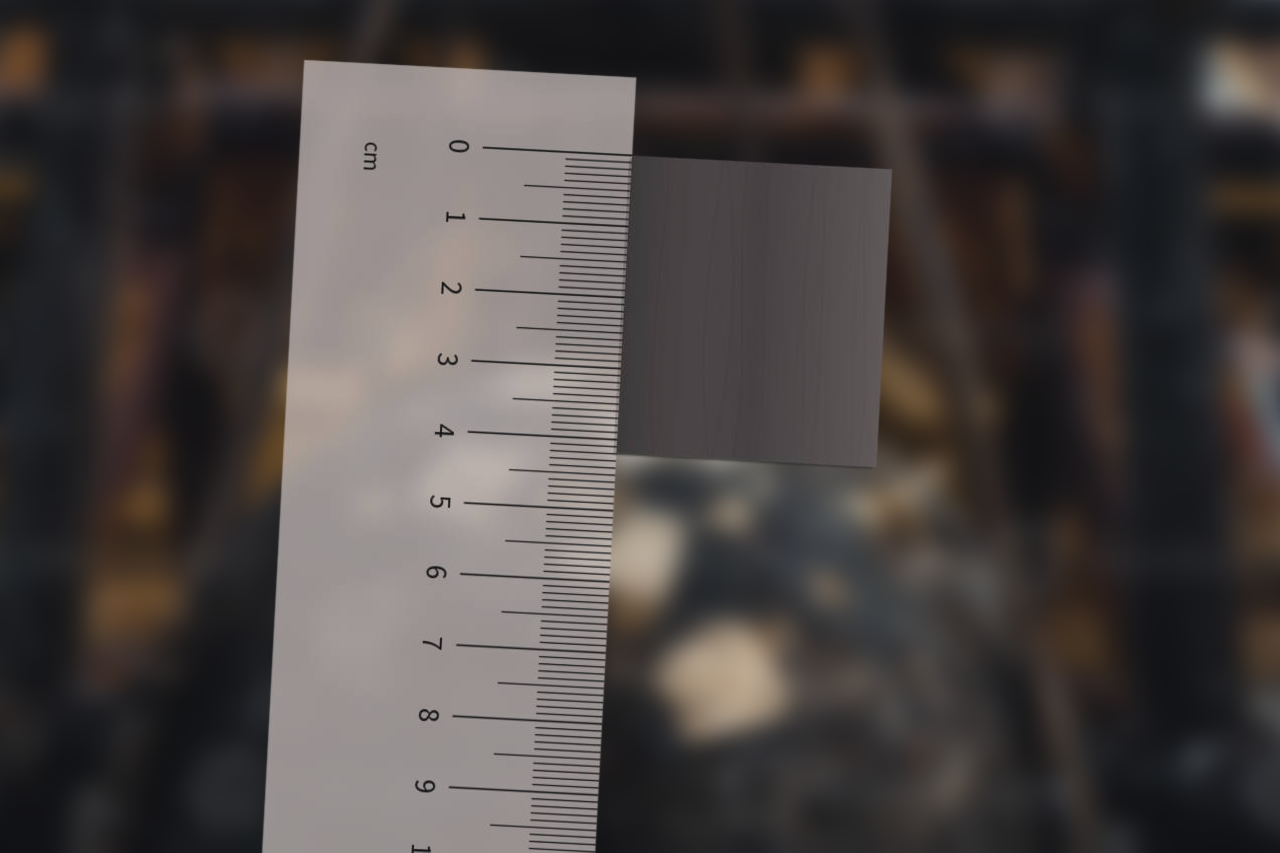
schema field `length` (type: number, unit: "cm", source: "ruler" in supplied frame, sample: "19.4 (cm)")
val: 4.2 (cm)
